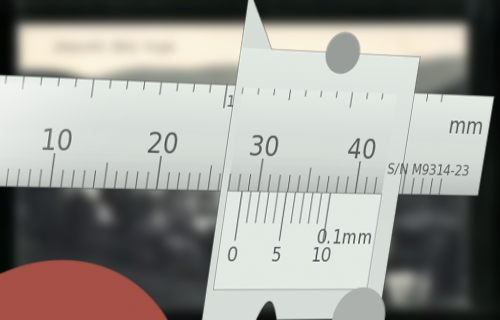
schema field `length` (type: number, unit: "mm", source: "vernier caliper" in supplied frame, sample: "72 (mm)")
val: 28.4 (mm)
